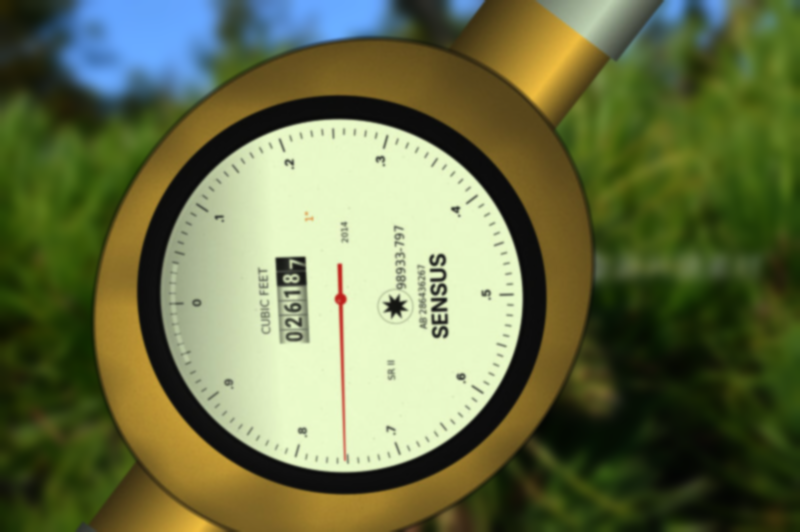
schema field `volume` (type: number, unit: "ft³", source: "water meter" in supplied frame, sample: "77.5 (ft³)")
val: 26186.75 (ft³)
